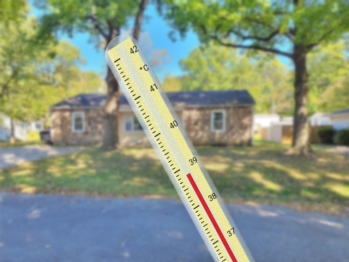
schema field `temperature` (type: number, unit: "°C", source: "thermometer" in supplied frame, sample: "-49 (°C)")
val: 38.8 (°C)
